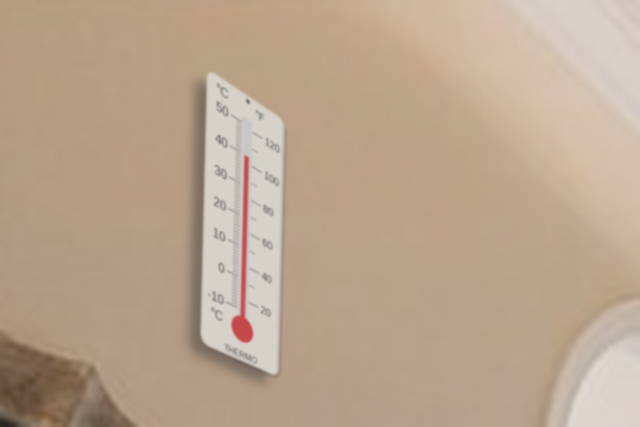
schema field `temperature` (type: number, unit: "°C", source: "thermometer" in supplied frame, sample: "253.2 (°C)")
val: 40 (°C)
